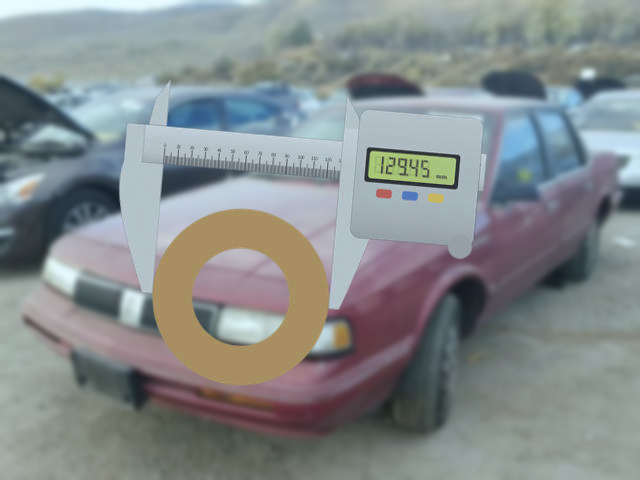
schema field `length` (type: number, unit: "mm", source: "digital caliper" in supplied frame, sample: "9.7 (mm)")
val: 129.45 (mm)
